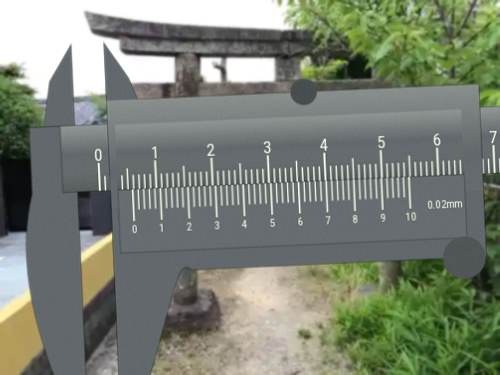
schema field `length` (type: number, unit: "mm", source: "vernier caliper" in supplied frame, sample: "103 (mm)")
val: 5.8 (mm)
